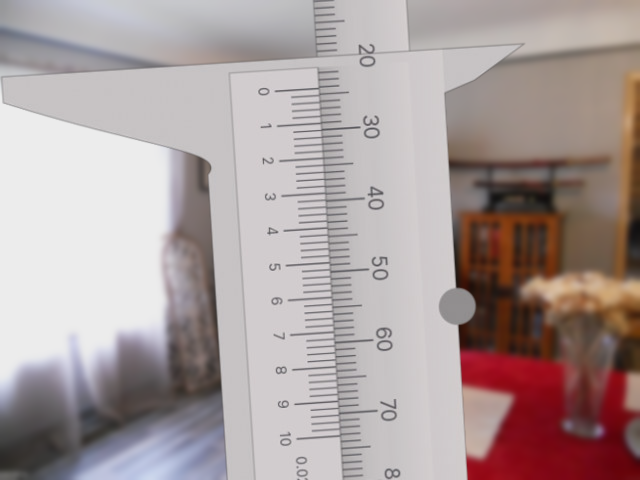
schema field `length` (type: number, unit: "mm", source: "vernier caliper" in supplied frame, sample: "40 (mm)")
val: 24.2 (mm)
